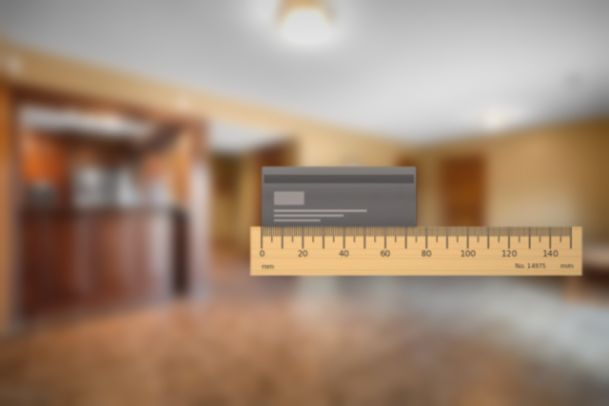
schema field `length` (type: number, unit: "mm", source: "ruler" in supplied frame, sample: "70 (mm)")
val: 75 (mm)
